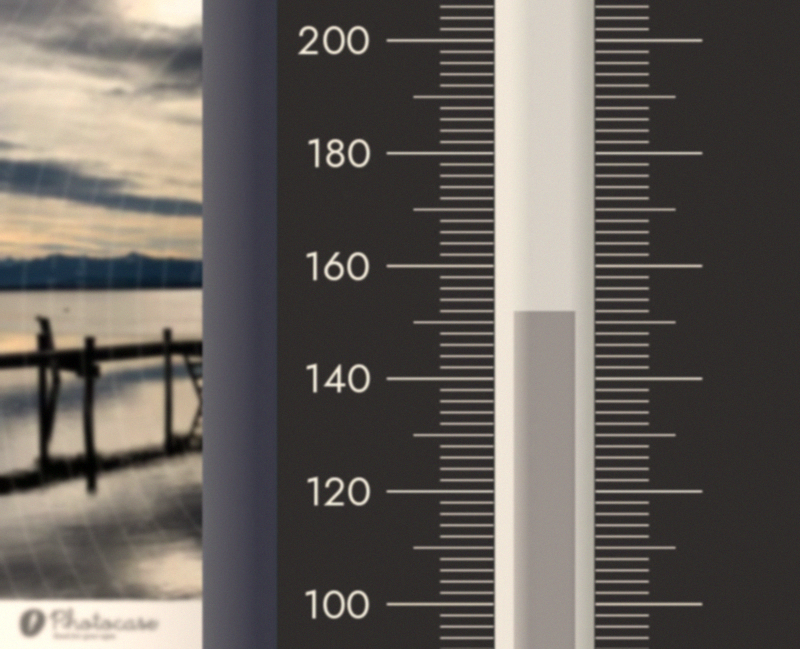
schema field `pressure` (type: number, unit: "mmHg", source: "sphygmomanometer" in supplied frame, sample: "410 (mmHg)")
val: 152 (mmHg)
